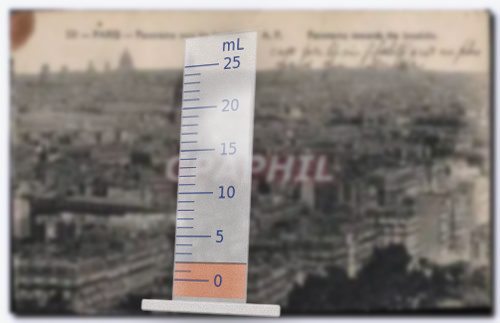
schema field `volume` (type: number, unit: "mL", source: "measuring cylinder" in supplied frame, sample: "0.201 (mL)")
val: 2 (mL)
